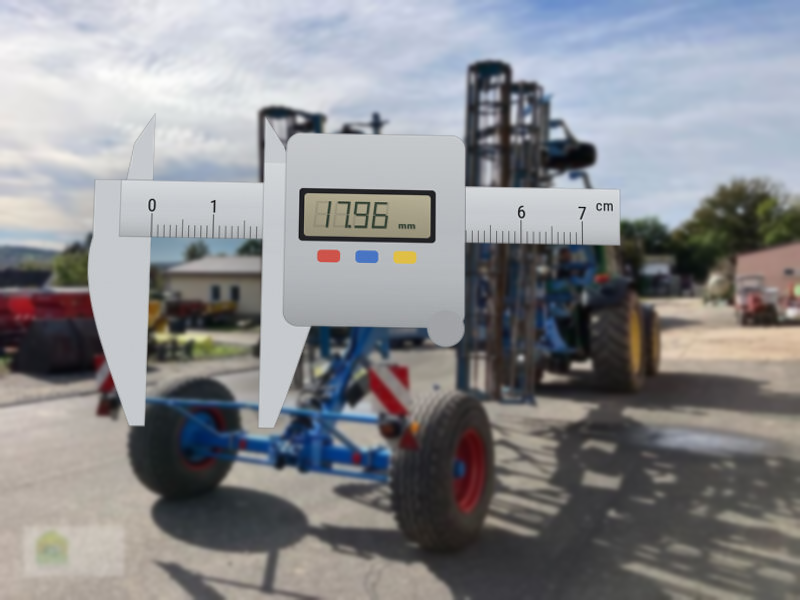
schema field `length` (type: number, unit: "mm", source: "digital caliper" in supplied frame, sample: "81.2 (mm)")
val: 17.96 (mm)
